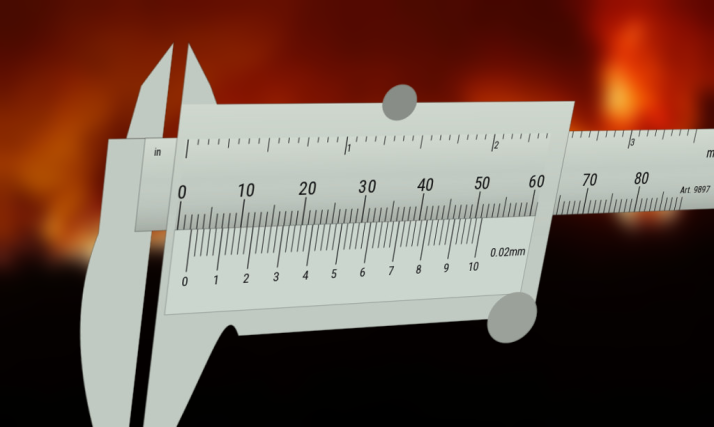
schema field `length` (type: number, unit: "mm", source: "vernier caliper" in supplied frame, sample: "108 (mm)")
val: 2.2 (mm)
